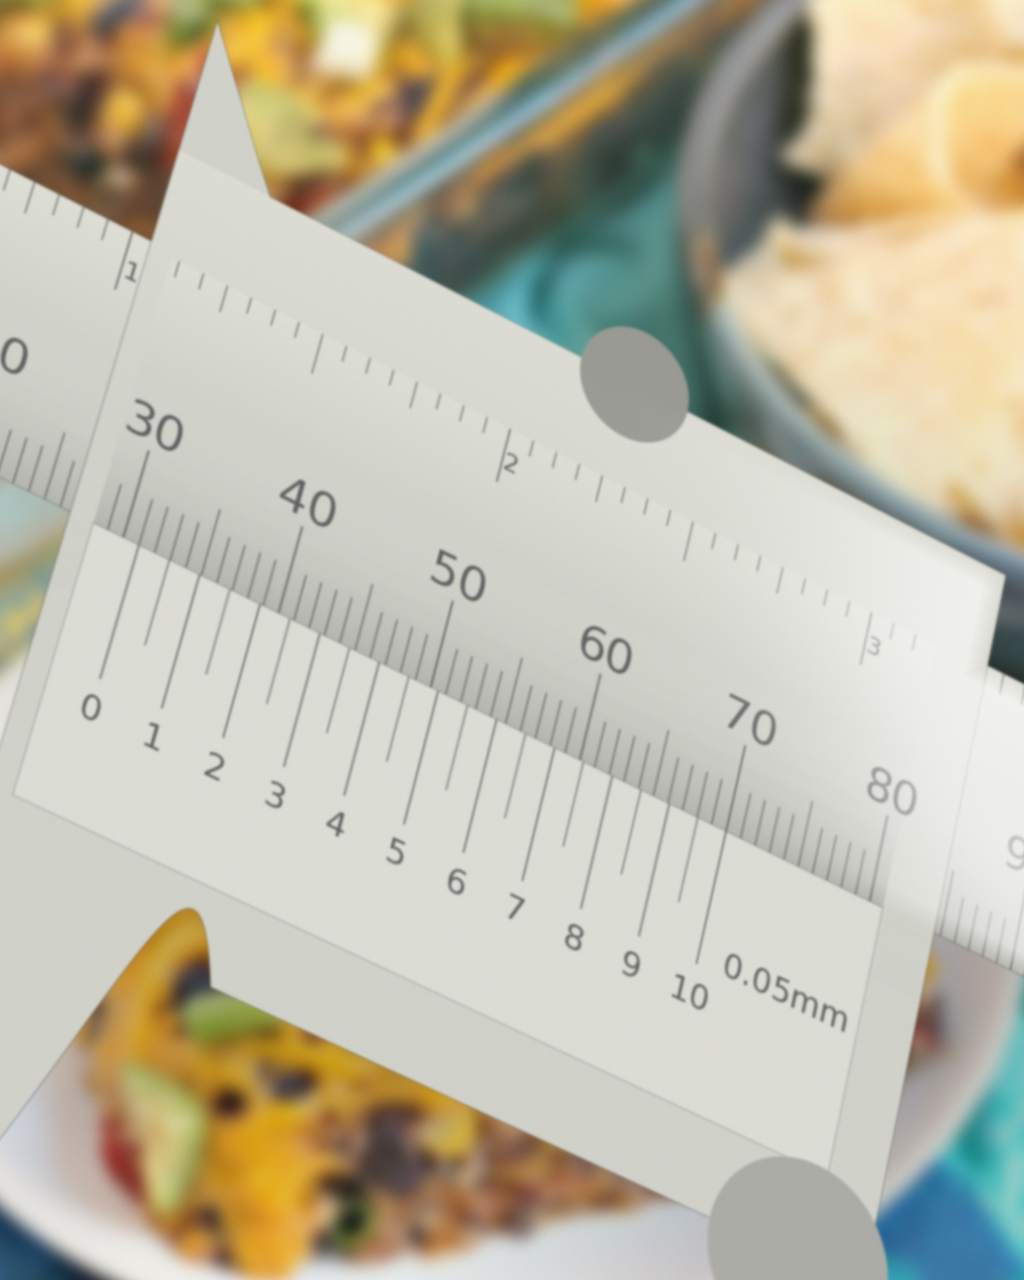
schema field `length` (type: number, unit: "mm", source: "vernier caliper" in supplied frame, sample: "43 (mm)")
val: 31.0 (mm)
